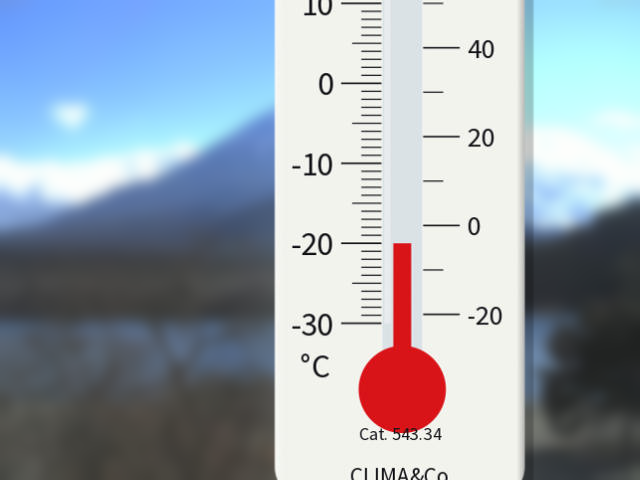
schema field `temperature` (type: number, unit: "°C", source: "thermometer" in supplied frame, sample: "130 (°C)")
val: -20 (°C)
